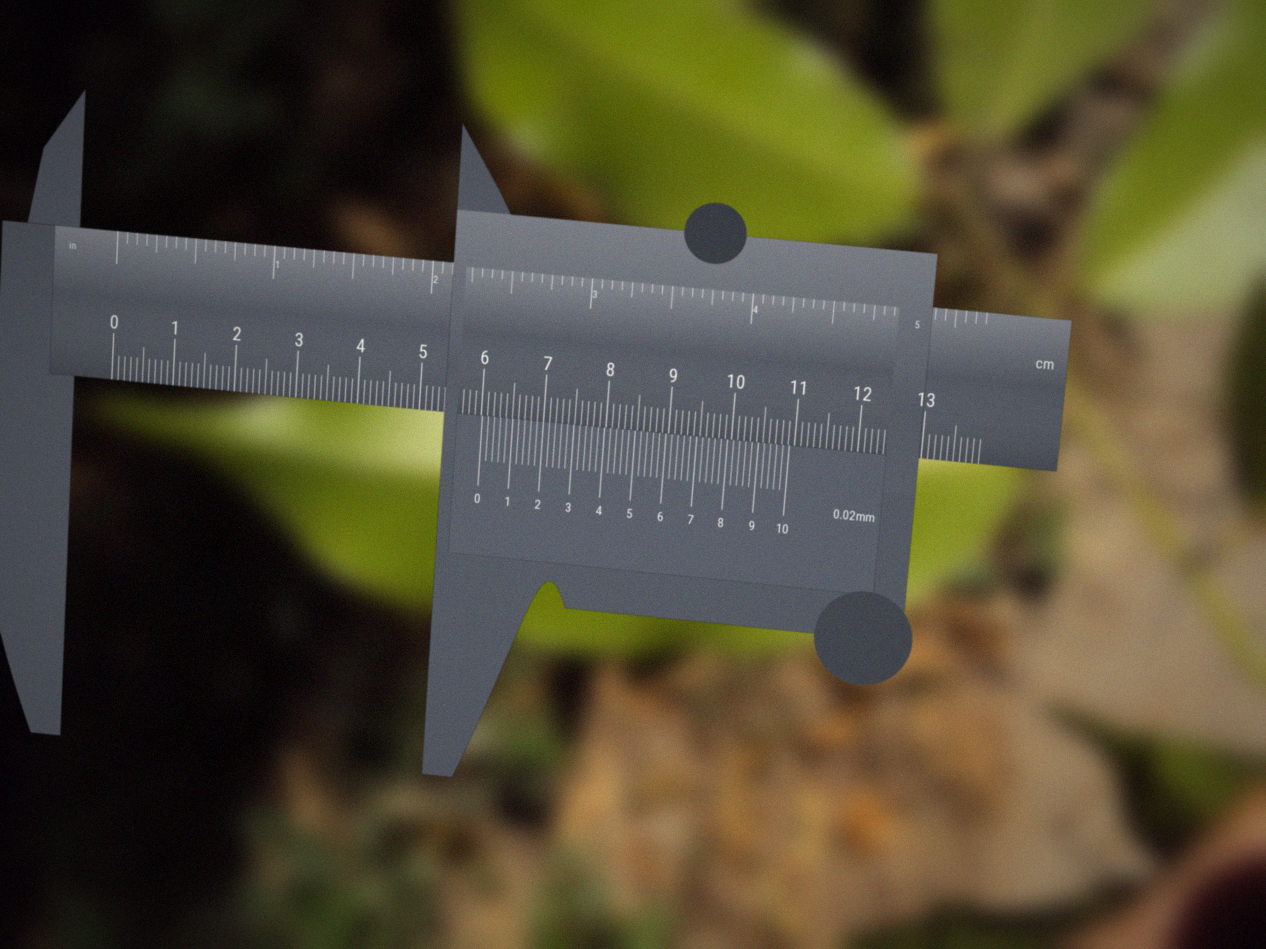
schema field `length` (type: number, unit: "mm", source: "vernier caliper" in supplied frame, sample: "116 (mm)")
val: 60.2 (mm)
